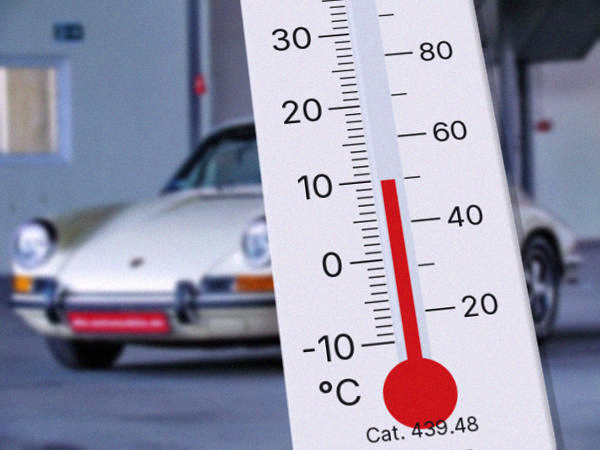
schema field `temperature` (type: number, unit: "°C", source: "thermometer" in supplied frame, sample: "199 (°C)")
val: 10 (°C)
